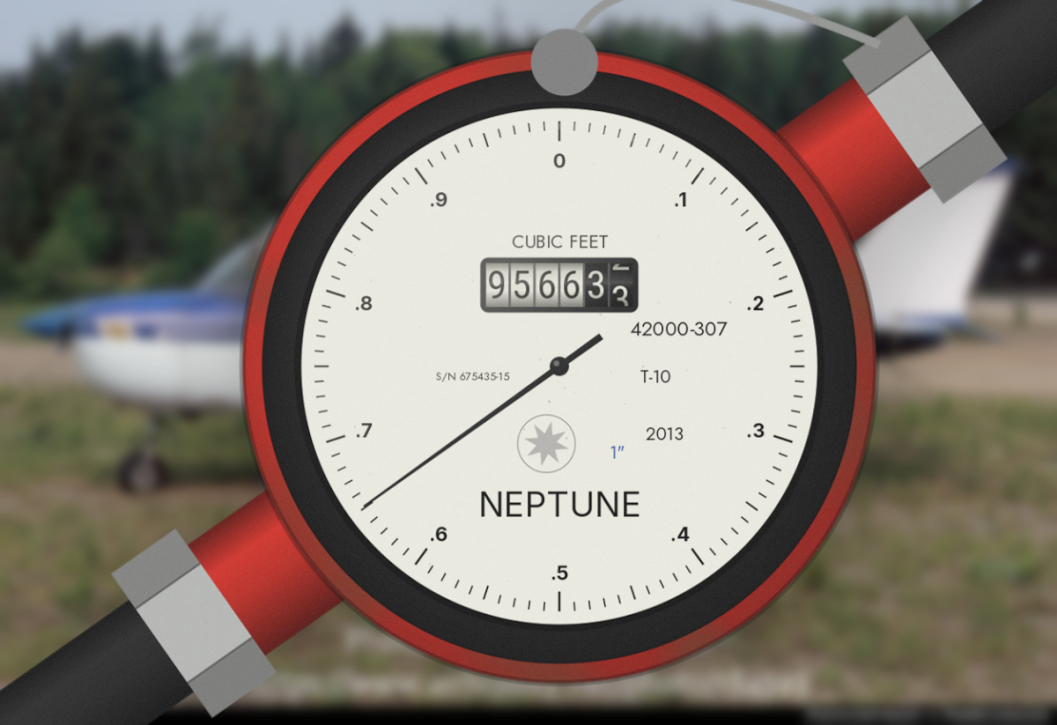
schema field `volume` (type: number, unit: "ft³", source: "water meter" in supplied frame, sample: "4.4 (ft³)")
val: 956632.65 (ft³)
